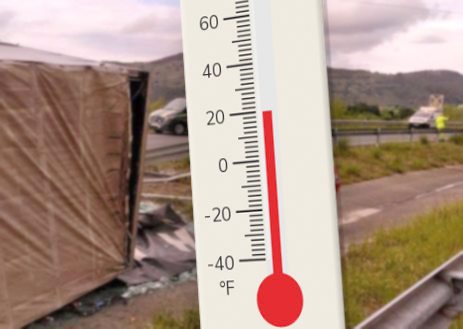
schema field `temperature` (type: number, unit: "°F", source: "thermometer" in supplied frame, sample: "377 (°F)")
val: 20 (°F)
